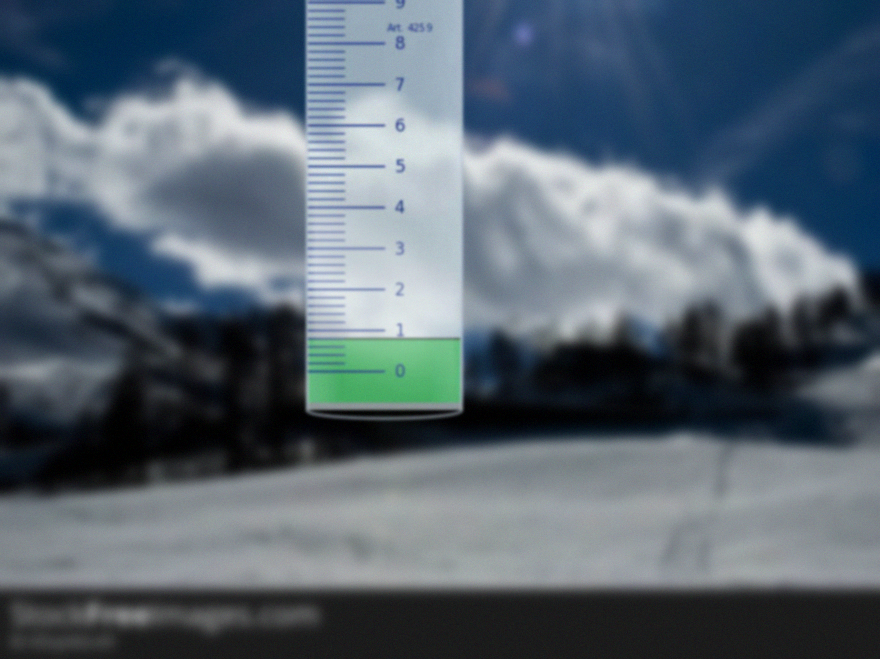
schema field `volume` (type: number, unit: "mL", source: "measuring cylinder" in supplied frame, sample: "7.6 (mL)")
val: 0.8 (mL)
